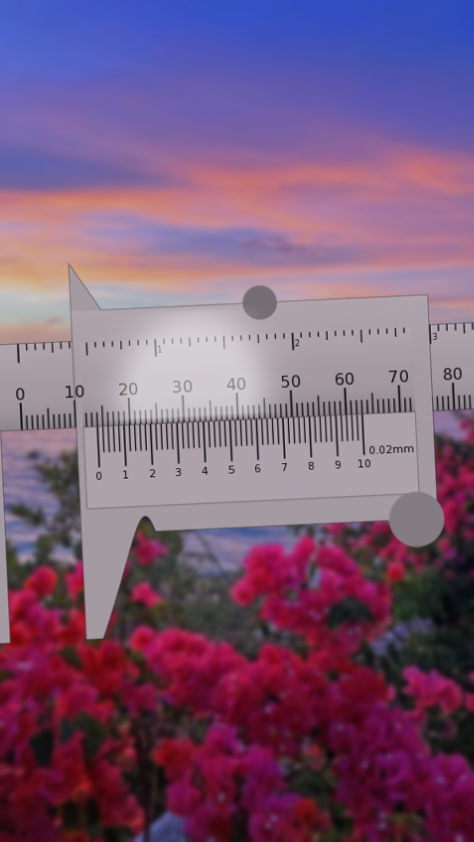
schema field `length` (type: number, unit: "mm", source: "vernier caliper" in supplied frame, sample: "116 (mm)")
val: 14.0 (mm)
